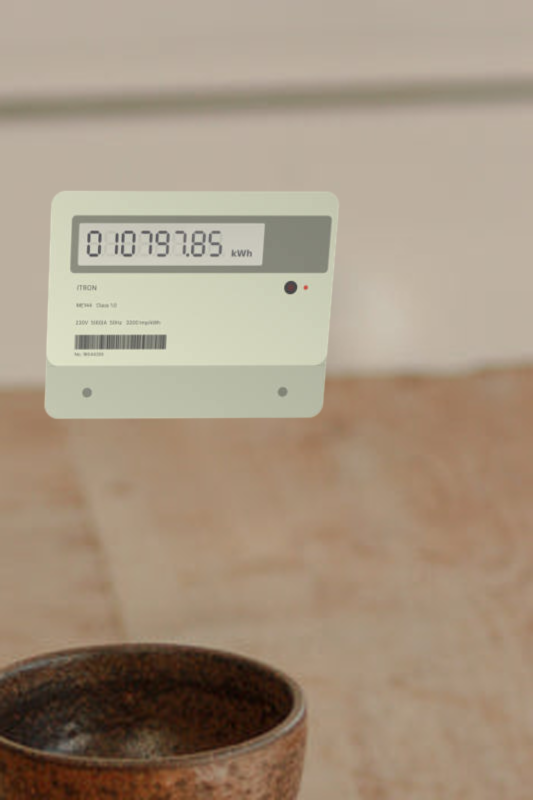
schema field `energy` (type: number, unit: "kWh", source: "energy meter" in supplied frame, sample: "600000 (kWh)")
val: 10797.85 (kWh)
